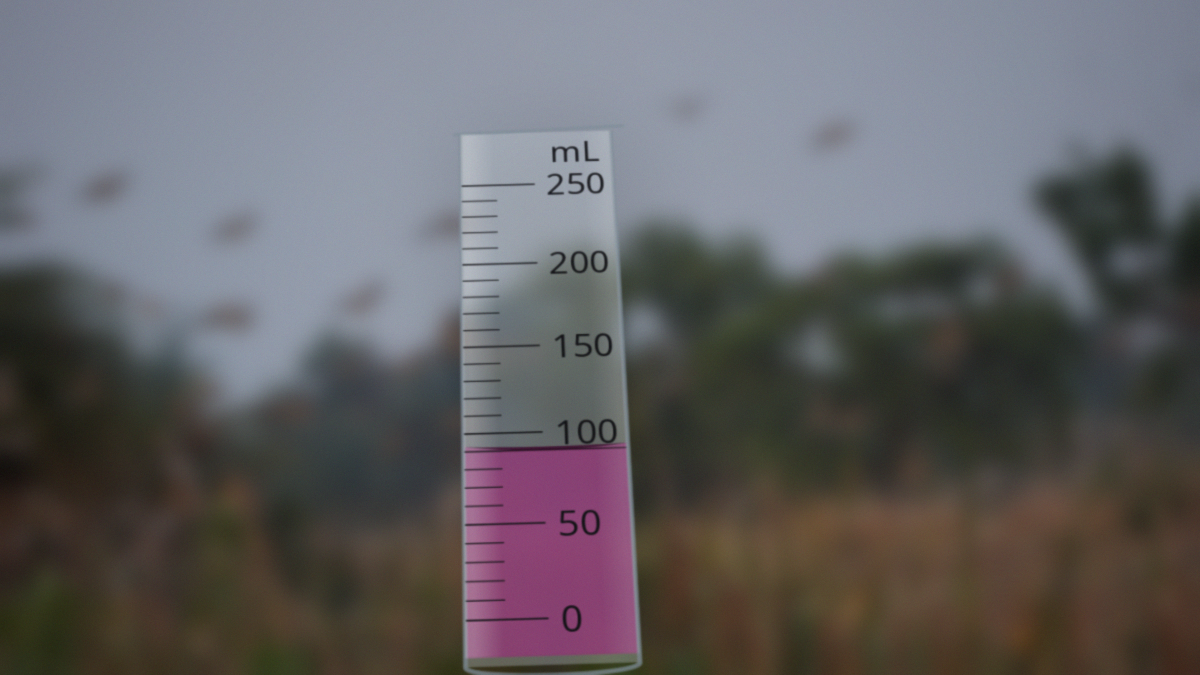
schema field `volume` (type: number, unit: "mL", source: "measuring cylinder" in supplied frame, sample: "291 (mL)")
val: 90 (mL)
